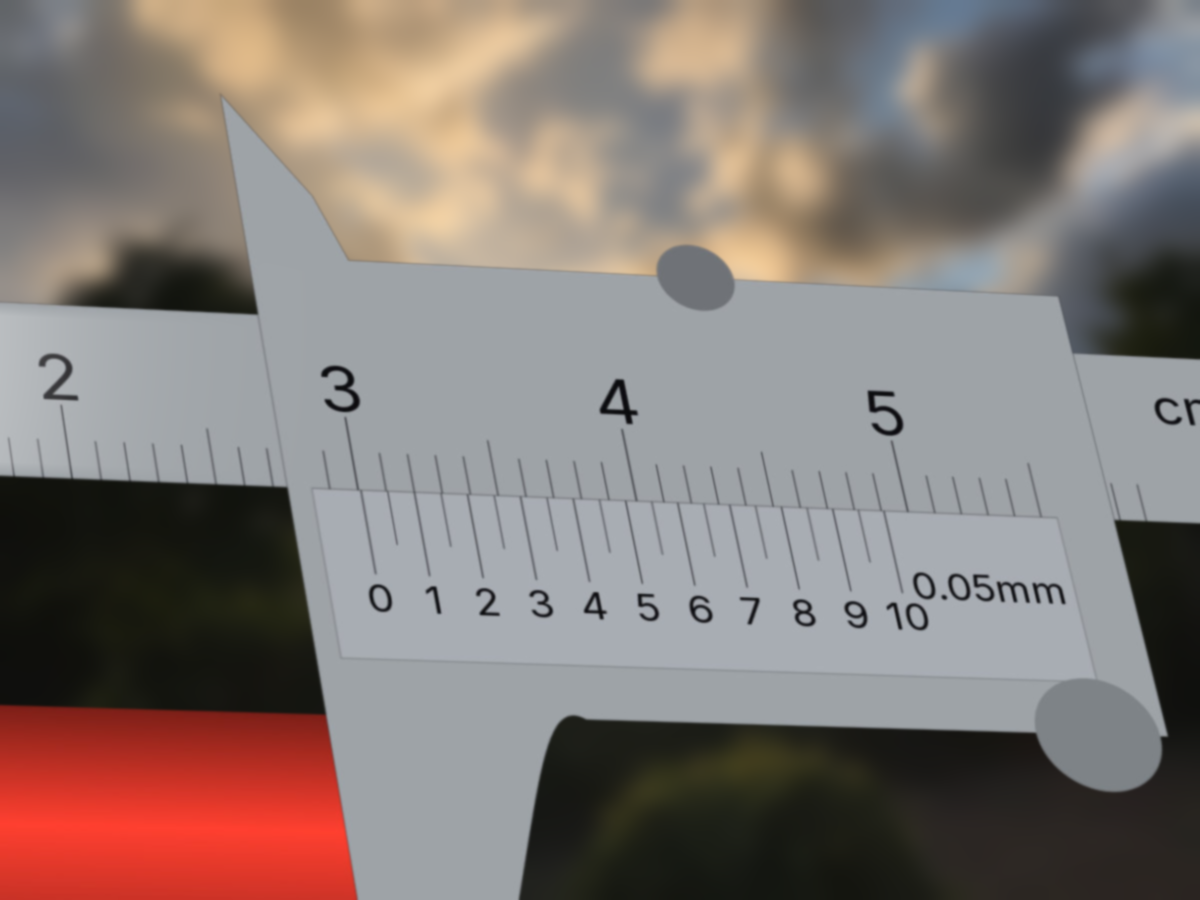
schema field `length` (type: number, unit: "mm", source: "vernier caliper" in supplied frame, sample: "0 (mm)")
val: 30.1 (mm)
